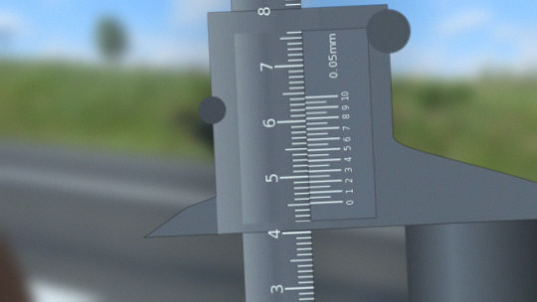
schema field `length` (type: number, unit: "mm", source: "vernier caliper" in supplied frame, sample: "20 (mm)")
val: 45.2 (mm)
